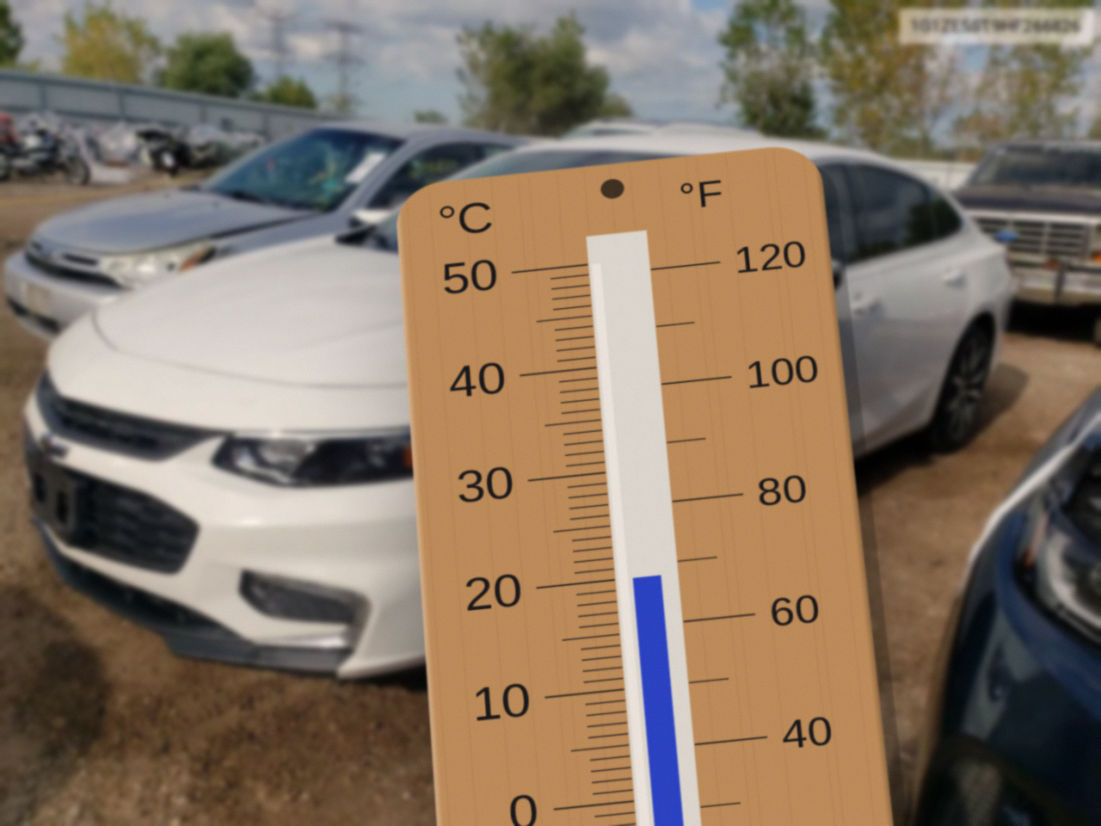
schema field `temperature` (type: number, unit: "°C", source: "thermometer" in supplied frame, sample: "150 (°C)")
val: 20 (°C)
